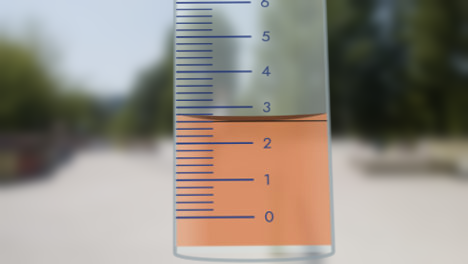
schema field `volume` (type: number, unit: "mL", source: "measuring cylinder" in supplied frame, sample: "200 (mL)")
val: 2.6 (mL)
